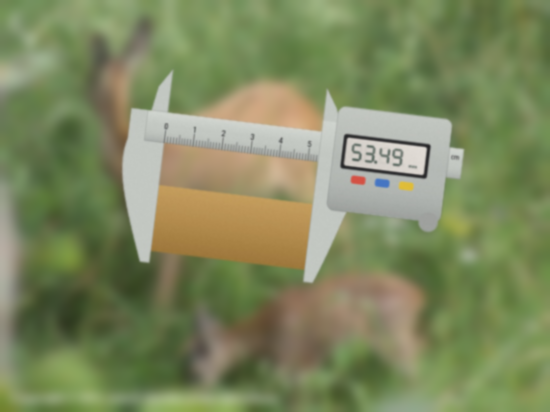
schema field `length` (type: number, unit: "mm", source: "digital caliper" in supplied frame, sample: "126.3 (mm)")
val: 53.49 (mm)
